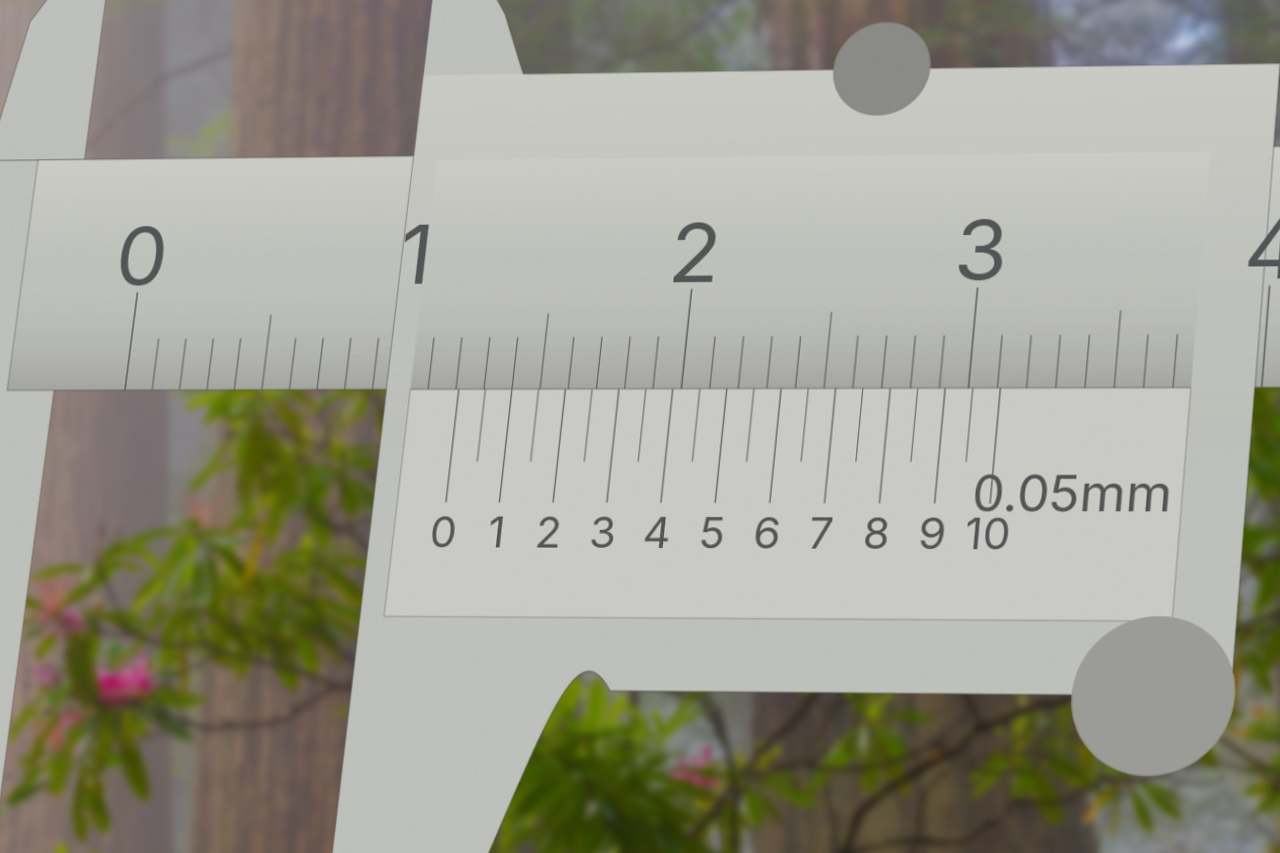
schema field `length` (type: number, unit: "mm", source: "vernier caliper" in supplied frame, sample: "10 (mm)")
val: 12.10 (mm)
